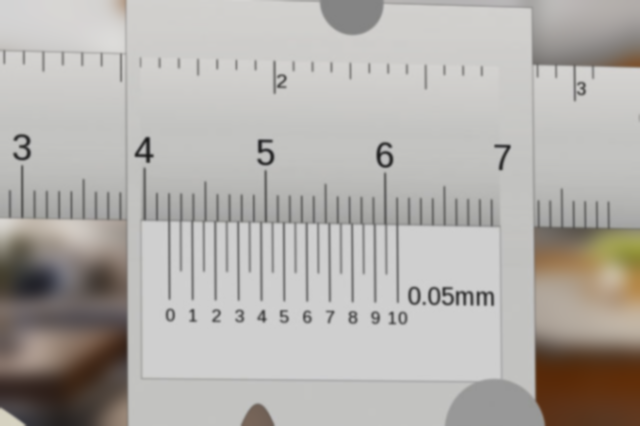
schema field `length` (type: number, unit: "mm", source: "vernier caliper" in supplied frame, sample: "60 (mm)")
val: 42.0 (mm)
